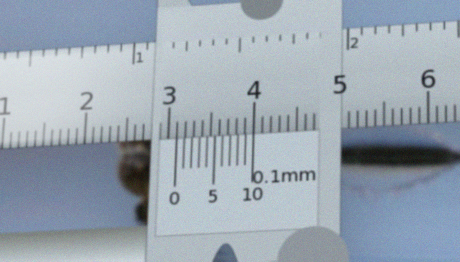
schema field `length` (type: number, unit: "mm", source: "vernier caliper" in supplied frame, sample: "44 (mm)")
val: 31.0 (mm)
